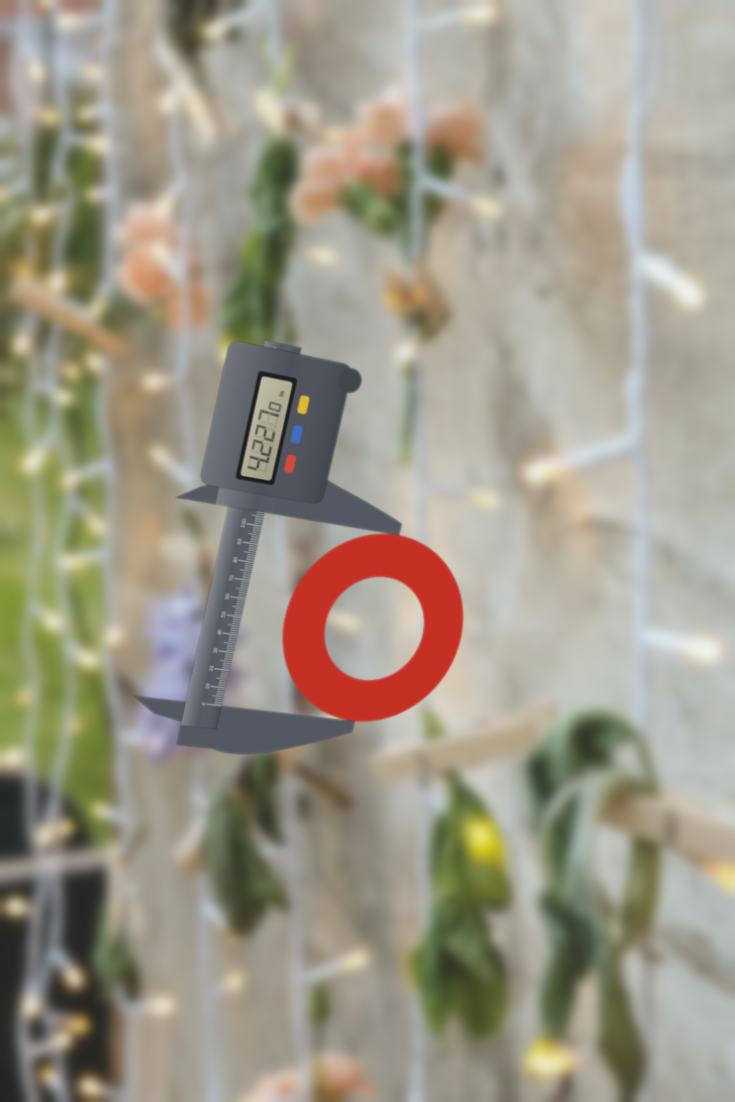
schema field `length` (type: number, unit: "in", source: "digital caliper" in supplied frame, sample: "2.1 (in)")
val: 4.2270 (in)
